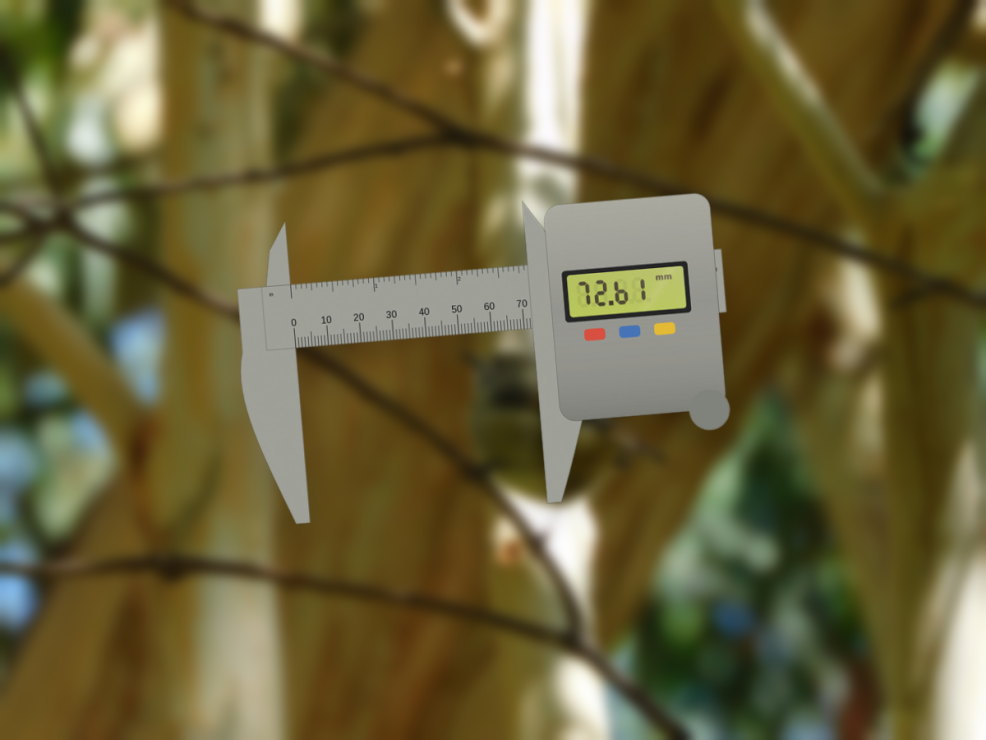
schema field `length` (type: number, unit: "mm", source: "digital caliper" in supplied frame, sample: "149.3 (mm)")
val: 72.61 (mm)
